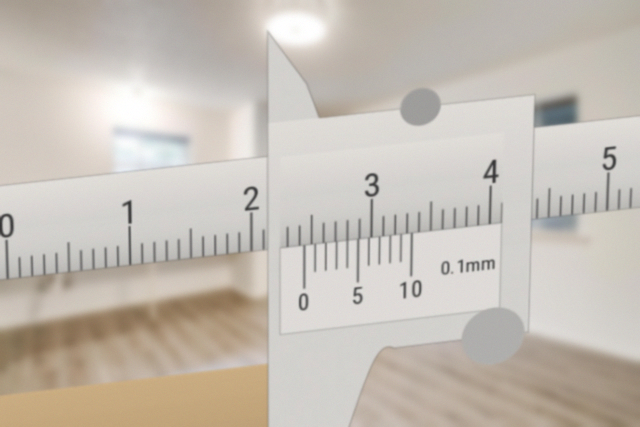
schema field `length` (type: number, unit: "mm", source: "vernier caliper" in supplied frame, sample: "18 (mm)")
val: 24.4 (mm)
